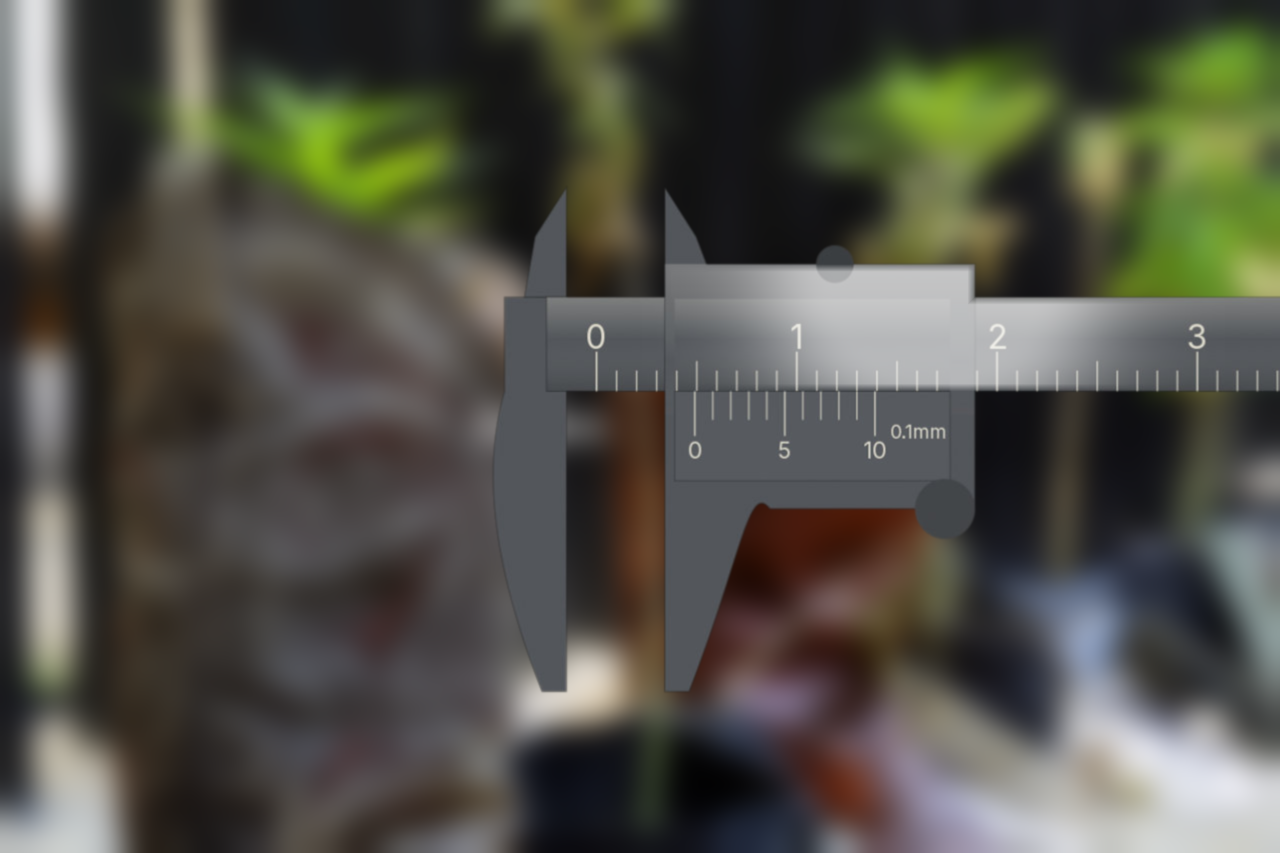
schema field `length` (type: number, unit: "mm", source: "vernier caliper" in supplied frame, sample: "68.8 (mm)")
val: 4.9 (mm)
